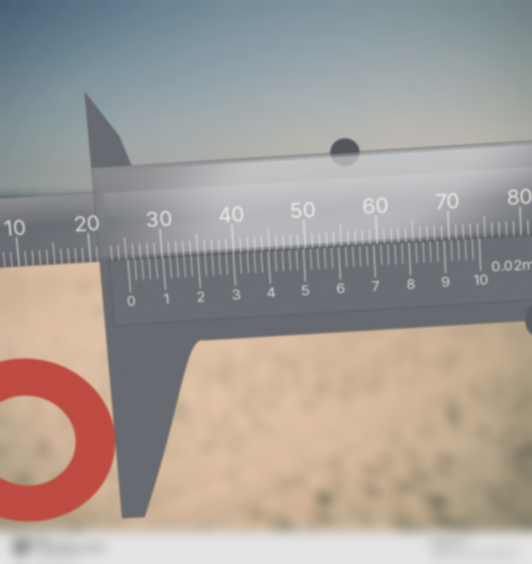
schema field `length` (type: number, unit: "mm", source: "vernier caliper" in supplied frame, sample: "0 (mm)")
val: 25.2 (mm)
